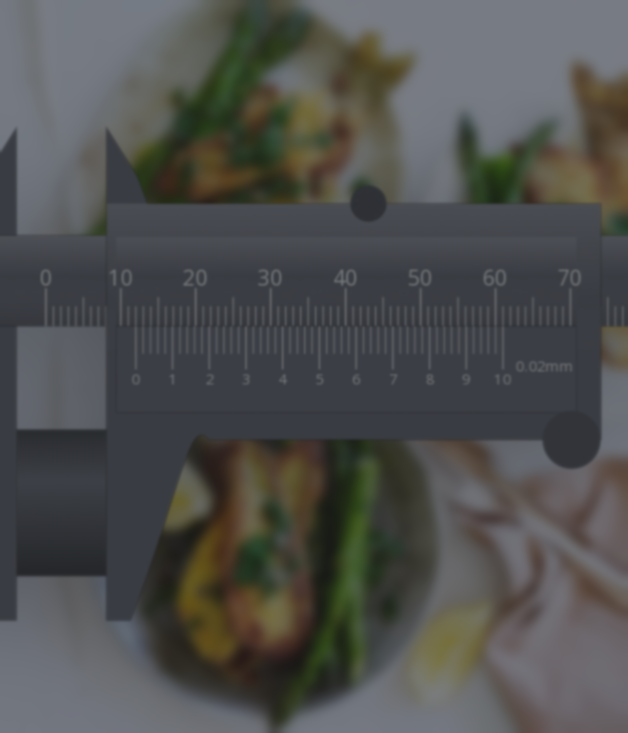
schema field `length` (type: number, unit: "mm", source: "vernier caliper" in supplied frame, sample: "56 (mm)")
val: 12.0 (mm)
